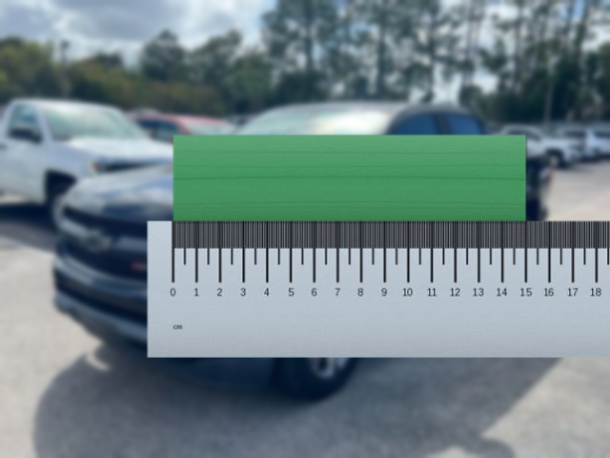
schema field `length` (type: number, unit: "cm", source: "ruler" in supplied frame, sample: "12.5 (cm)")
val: 15 (cm)
